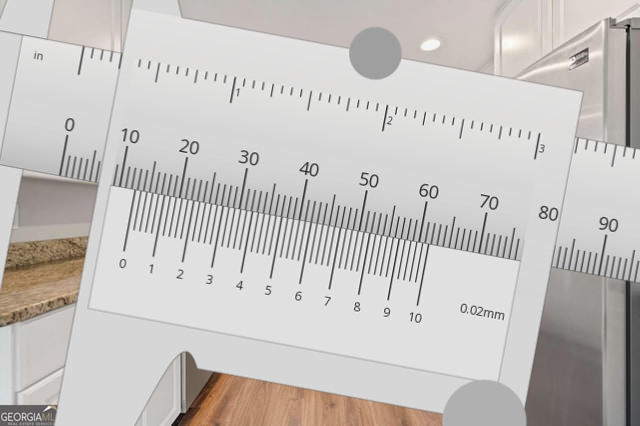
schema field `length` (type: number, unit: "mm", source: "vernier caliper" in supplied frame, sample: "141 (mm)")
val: 12.6 (mm)
